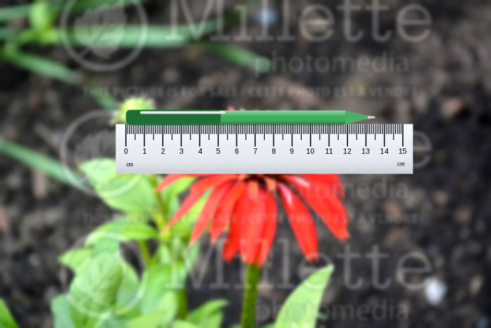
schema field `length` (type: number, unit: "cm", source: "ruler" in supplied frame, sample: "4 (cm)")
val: 13.5 (cm)
